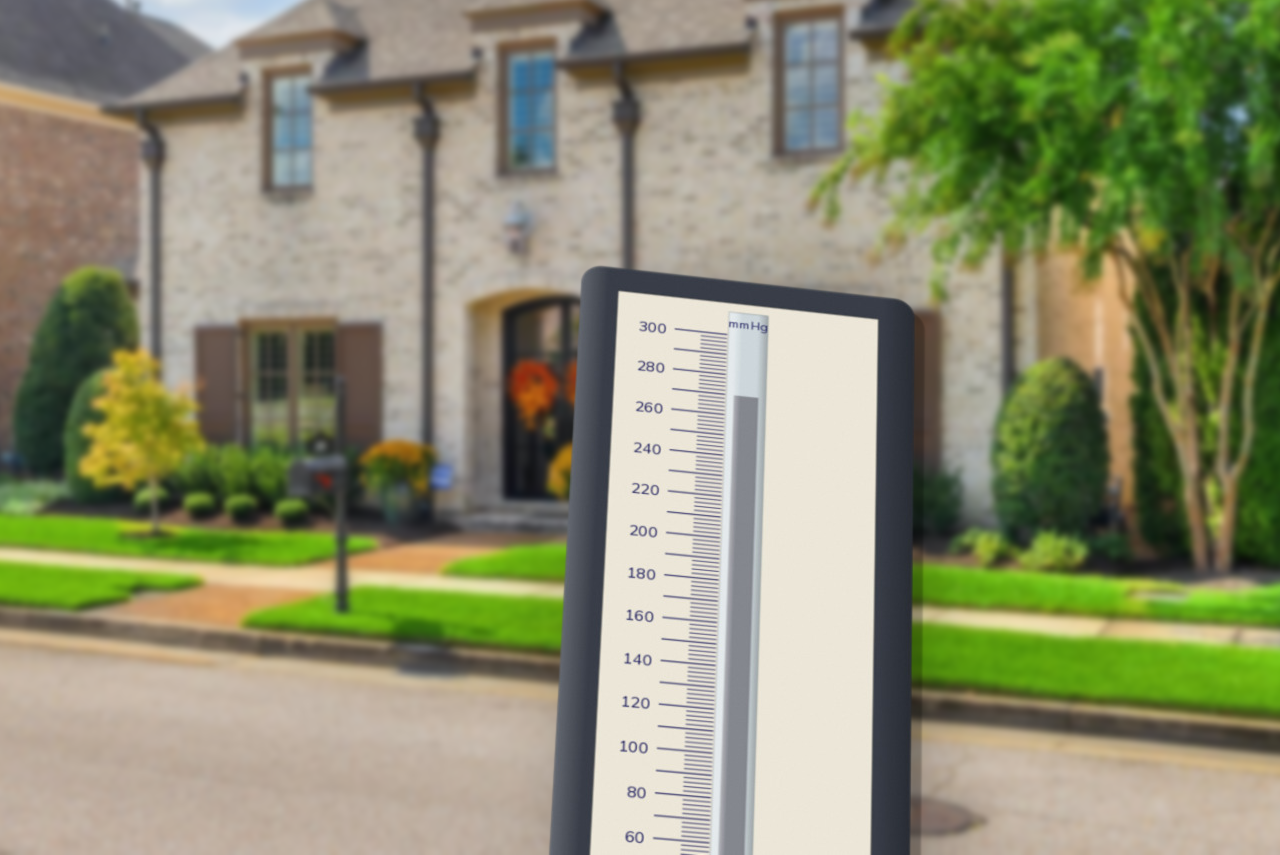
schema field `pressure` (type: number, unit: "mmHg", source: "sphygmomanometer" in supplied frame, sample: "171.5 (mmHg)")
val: 270 (mmHg)
